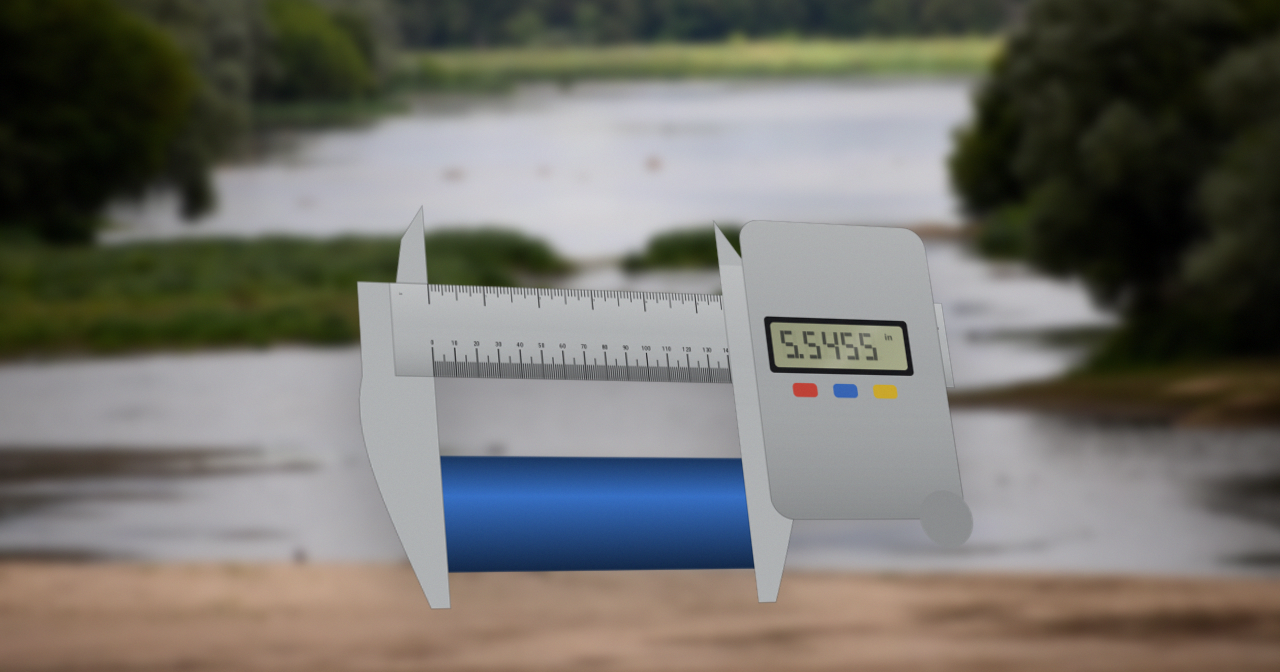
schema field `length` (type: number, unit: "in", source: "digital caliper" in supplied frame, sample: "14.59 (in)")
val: 5.5455 (in)
